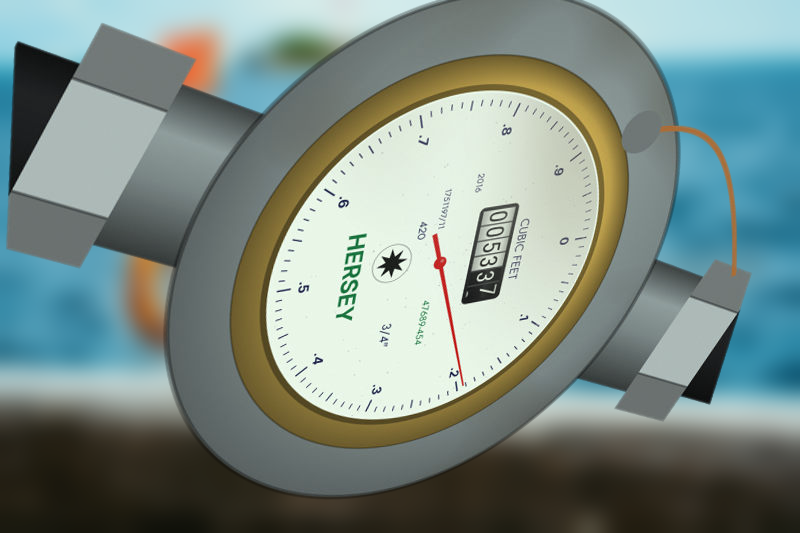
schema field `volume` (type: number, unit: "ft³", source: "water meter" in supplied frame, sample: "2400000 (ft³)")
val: 5337.19 (ft³)
